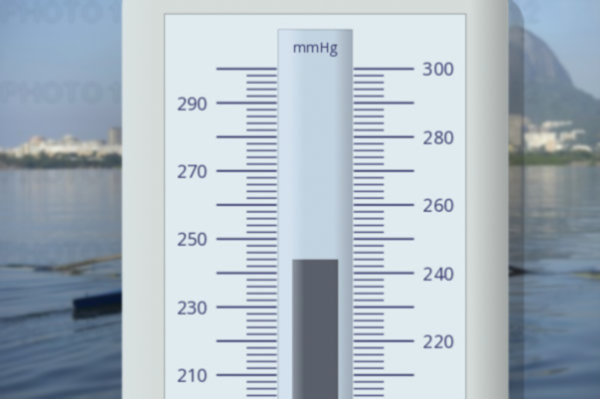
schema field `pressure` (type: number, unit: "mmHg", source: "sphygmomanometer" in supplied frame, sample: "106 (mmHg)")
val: 244 (mmHg)
